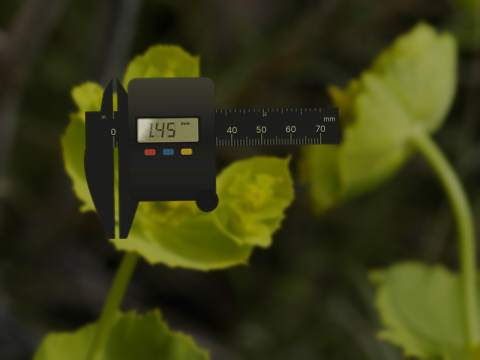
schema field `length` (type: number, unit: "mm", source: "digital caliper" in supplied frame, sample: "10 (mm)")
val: 1.45 (mm)
